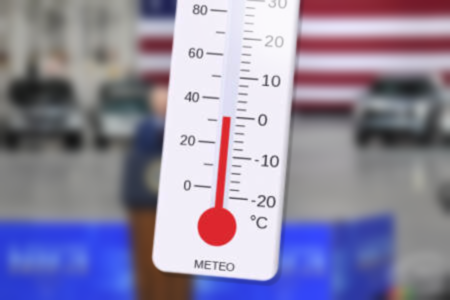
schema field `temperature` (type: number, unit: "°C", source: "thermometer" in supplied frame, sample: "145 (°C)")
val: 0 (°C)
